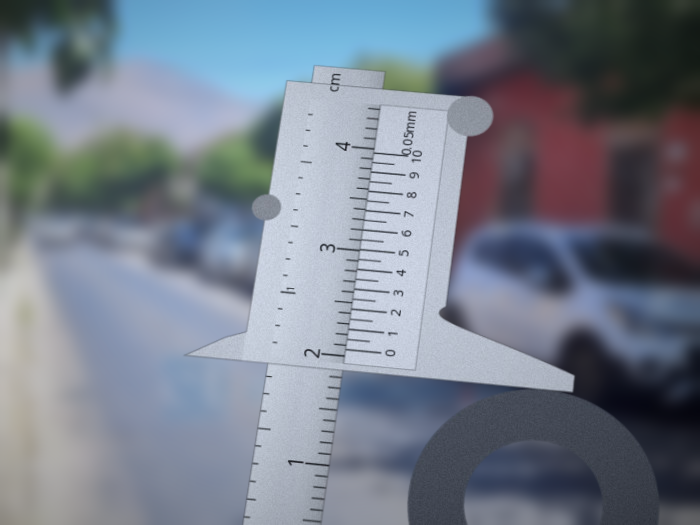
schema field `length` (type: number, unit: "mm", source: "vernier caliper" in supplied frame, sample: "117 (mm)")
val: 20.6 (mm)
